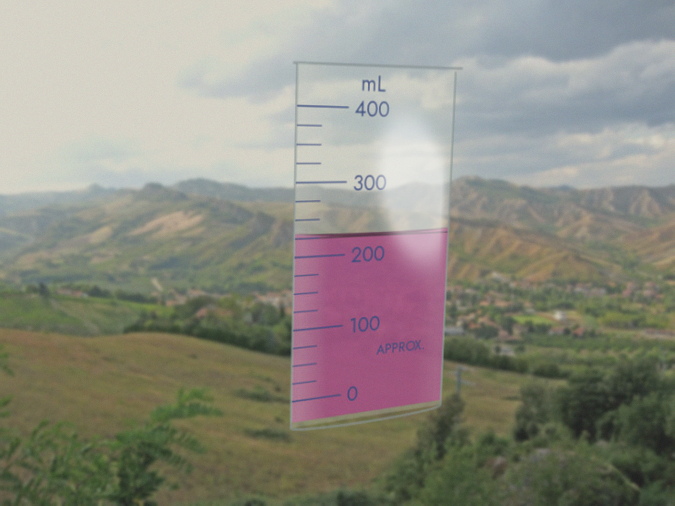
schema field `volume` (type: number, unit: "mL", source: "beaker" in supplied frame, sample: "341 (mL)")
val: 225 (mL)
